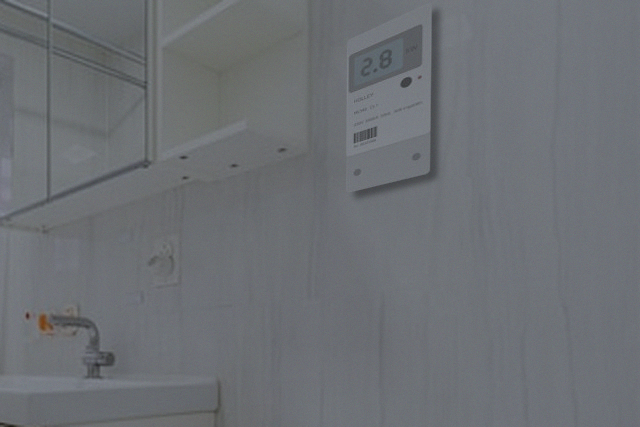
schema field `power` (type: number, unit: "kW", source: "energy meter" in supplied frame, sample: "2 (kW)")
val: 2.8 (kW)
